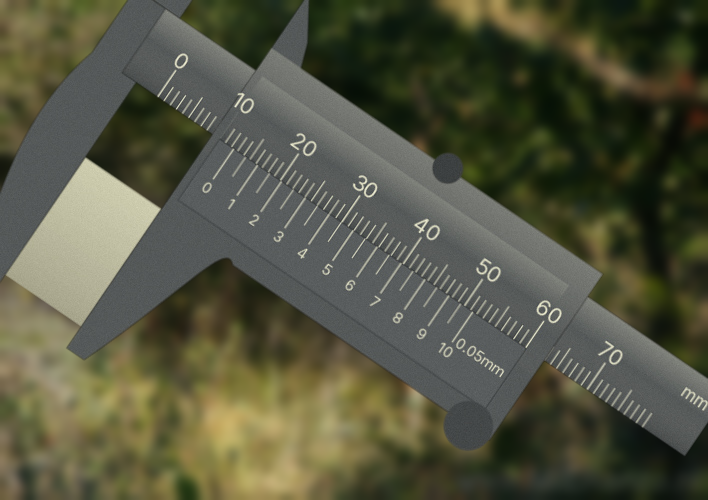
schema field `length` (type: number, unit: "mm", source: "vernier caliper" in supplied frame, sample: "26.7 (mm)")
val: 12.4 (mm)
